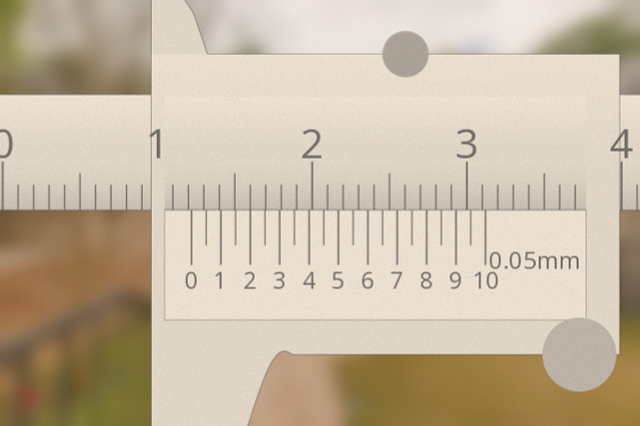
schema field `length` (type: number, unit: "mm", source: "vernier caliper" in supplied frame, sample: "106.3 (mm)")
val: 12.2 (mm)
